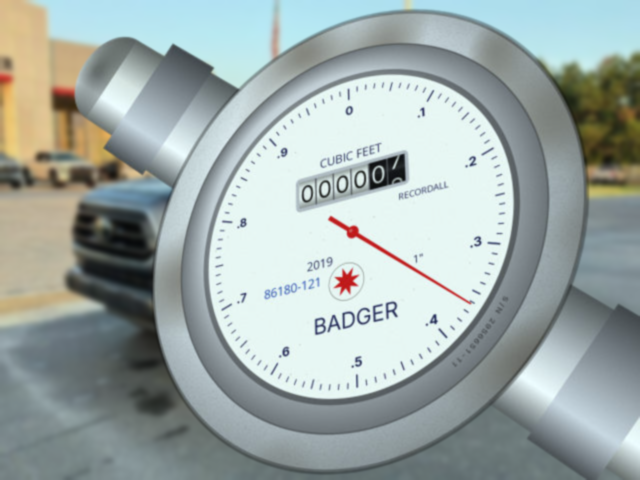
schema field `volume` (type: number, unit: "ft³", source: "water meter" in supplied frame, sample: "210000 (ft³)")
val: 7.36 (ft³)
